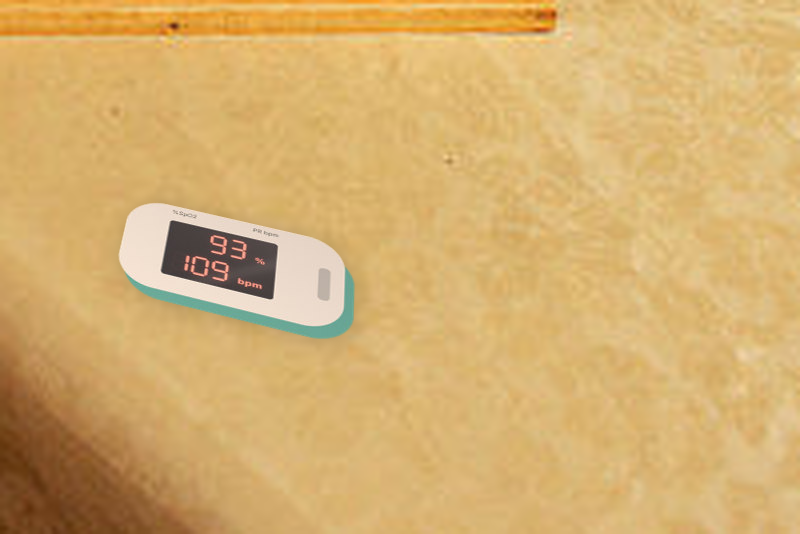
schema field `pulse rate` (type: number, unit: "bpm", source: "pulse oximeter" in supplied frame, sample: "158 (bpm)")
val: 109 (bpm)
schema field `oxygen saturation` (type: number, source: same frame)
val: 93 (%)
